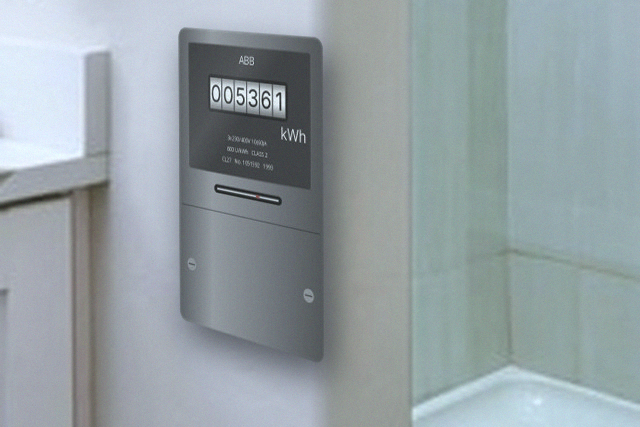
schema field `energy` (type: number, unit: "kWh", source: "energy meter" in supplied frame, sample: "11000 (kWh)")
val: 5361 (kWh)
